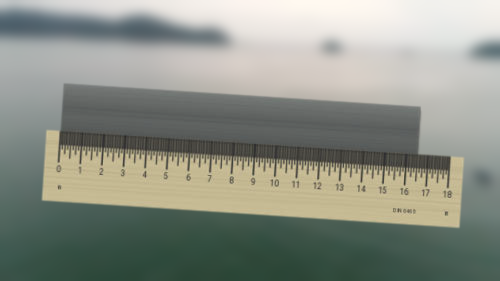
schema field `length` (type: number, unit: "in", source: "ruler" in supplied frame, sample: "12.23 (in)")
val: 16.5 (in)
